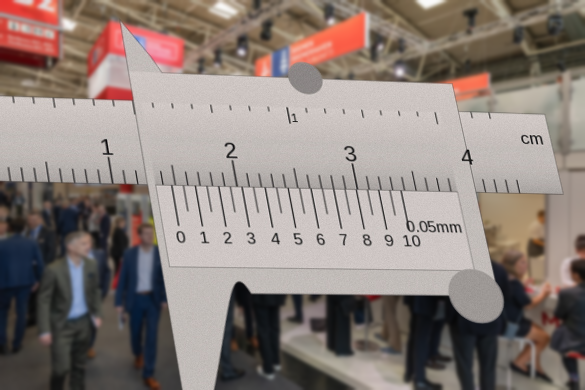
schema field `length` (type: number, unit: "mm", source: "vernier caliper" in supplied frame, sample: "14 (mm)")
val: 14.7 (mm)
